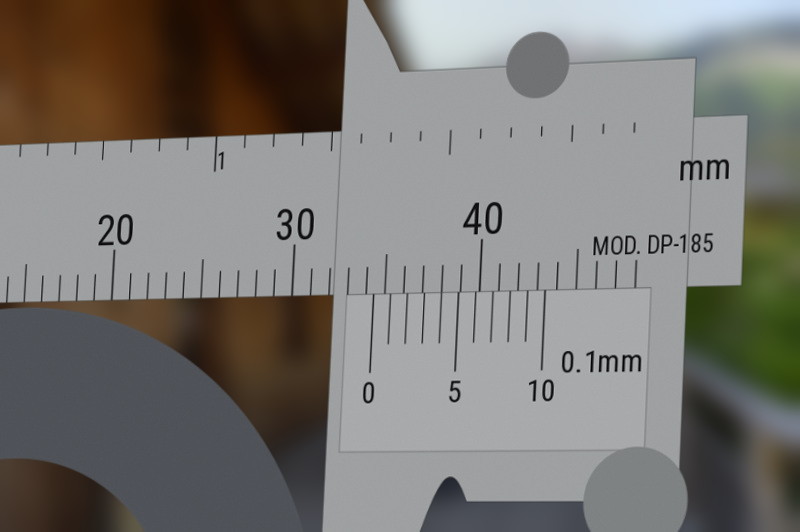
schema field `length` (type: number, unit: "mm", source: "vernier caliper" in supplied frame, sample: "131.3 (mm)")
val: 34.4 (mm)
